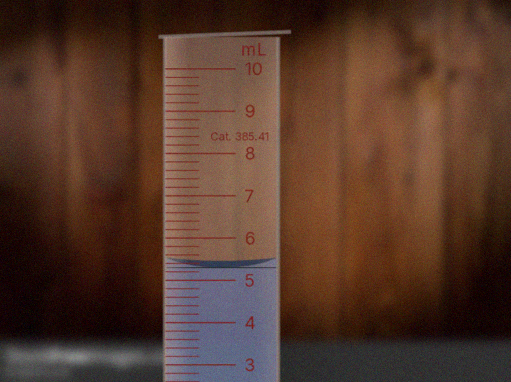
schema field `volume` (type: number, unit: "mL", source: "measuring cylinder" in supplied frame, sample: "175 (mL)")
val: 5.3 (mL)
